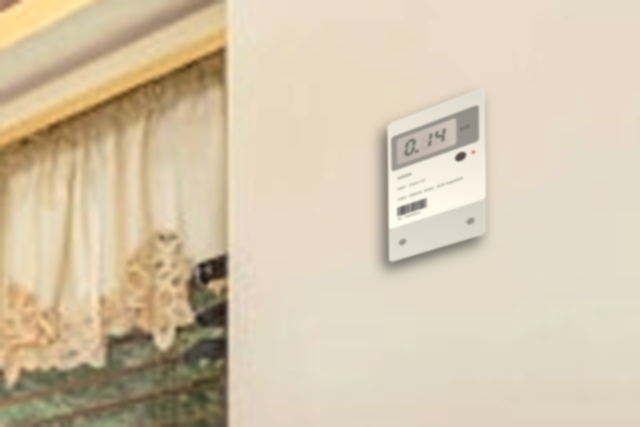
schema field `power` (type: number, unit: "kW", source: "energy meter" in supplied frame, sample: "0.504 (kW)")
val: 0.14 (kW)
